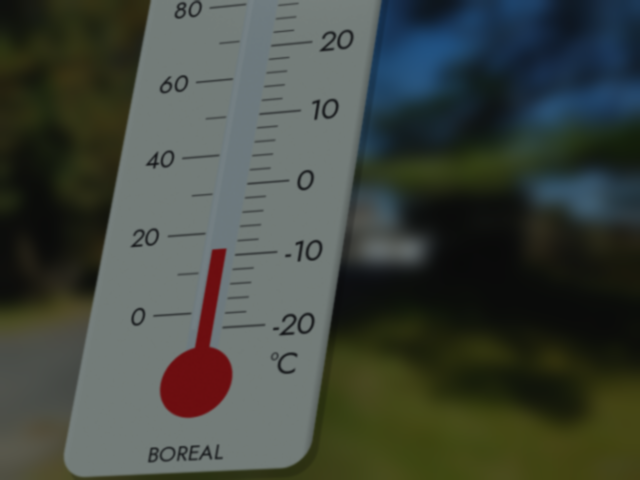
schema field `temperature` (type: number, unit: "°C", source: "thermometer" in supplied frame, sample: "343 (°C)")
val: -9 (°C)
